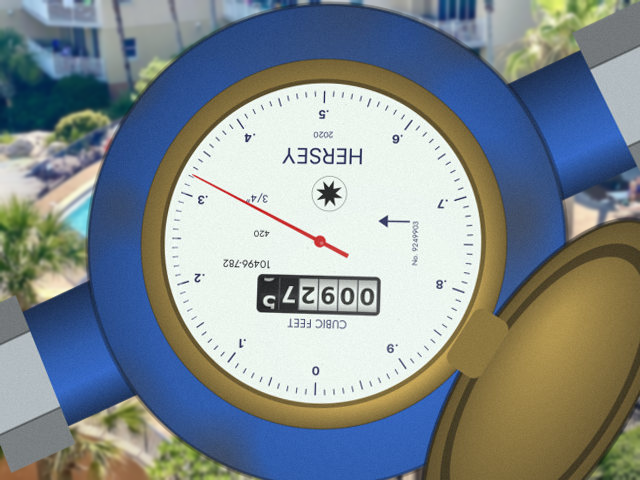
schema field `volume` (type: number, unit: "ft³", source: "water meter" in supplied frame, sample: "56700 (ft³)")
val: 9275.32 (ft³)
